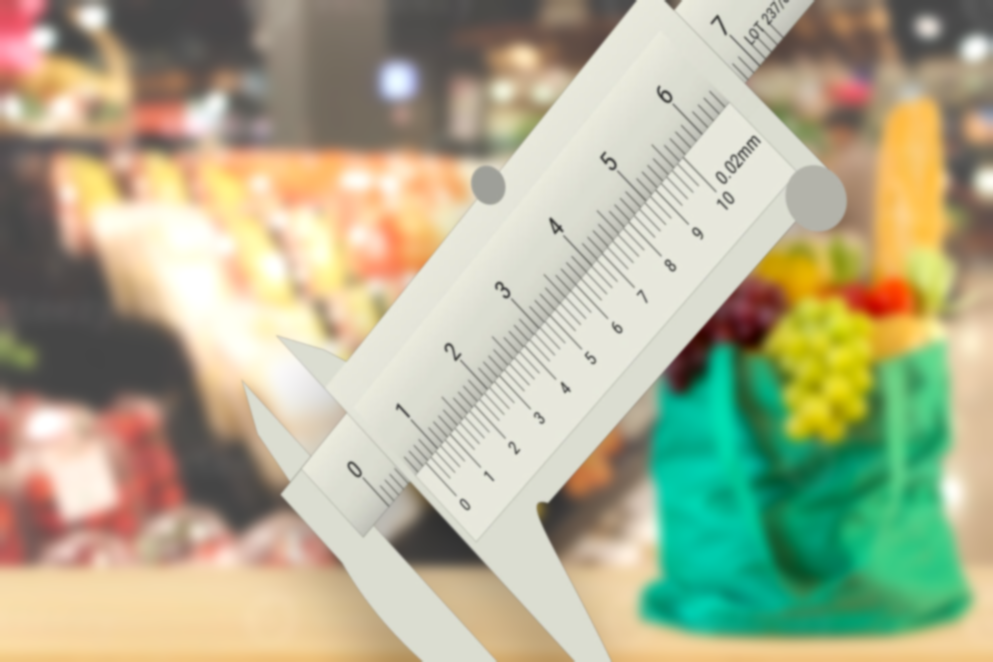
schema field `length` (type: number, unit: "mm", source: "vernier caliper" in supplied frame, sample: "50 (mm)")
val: 7.6 (mm)
